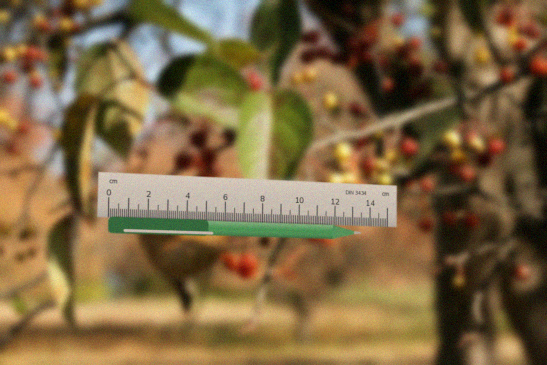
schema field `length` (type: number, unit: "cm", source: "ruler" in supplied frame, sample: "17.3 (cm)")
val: 13.5 (cm)
